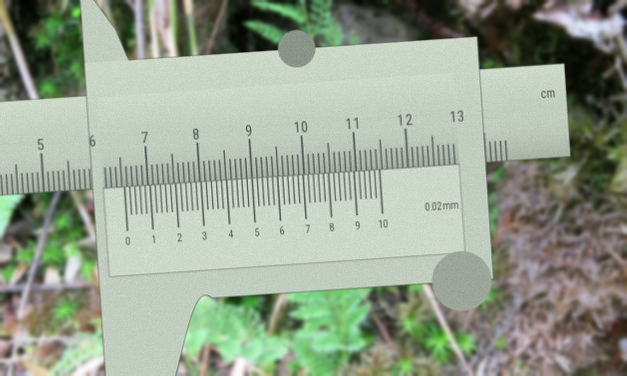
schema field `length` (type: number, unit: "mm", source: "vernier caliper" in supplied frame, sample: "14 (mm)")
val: 65.5 (mm)
